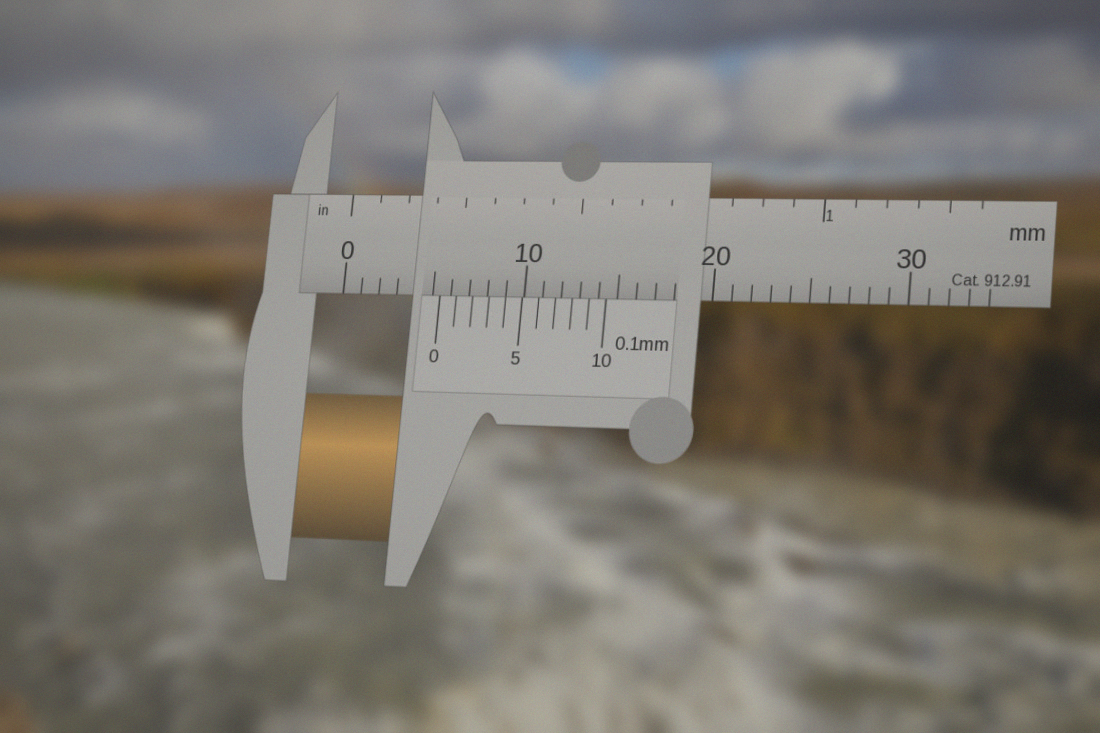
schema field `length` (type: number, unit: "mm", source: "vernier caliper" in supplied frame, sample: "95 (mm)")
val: 5.4 (mm)
